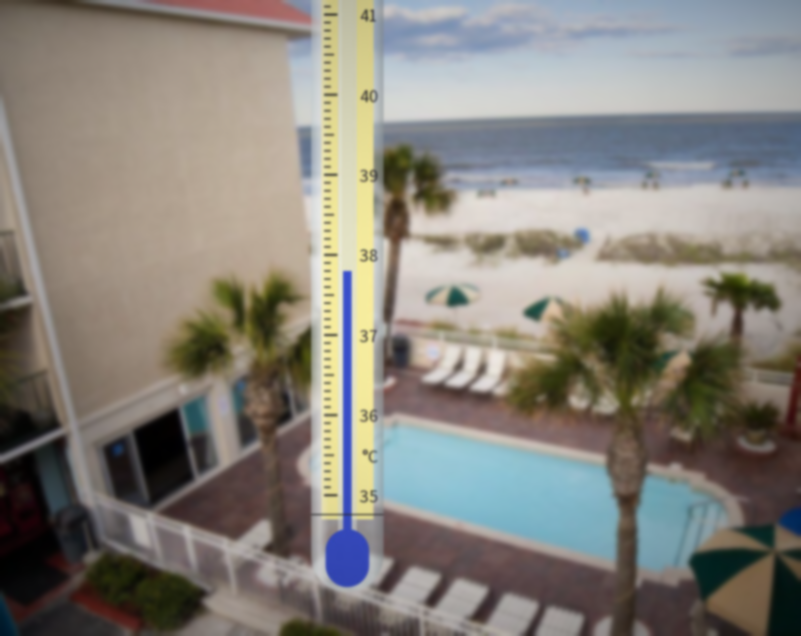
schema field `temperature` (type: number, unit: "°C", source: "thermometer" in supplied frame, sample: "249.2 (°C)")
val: 37.8 (°C)
